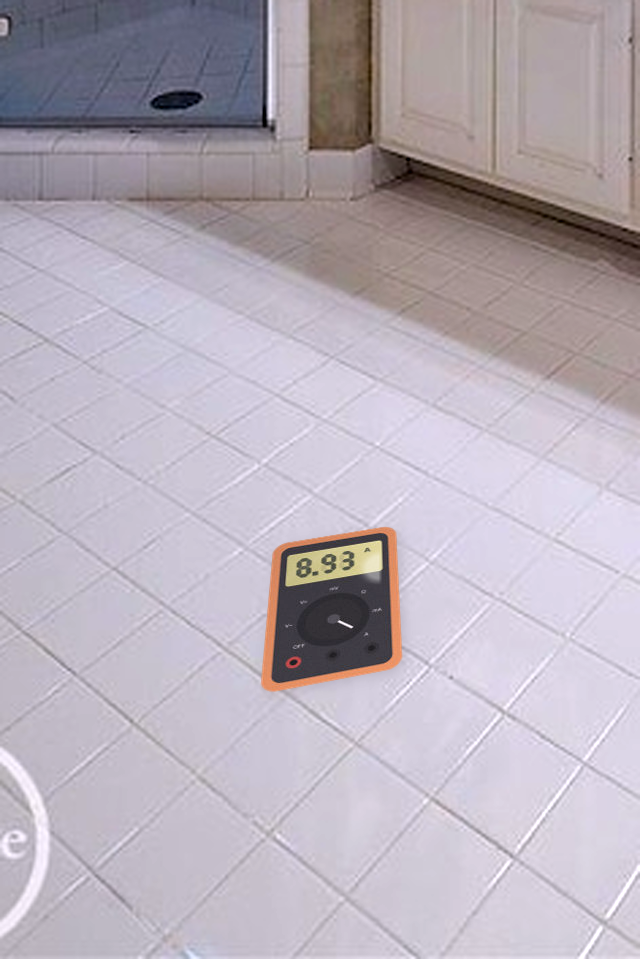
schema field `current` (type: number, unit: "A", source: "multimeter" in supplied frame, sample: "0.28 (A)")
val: 8.93 (A)
